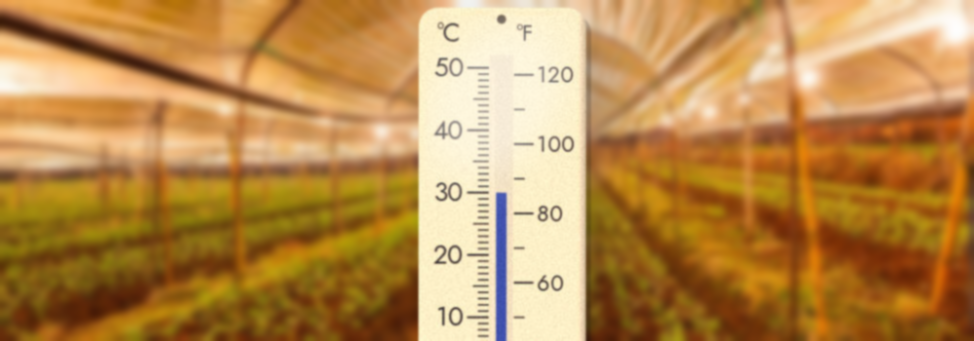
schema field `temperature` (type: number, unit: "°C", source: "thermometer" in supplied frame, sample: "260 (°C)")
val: 30 (°C)
